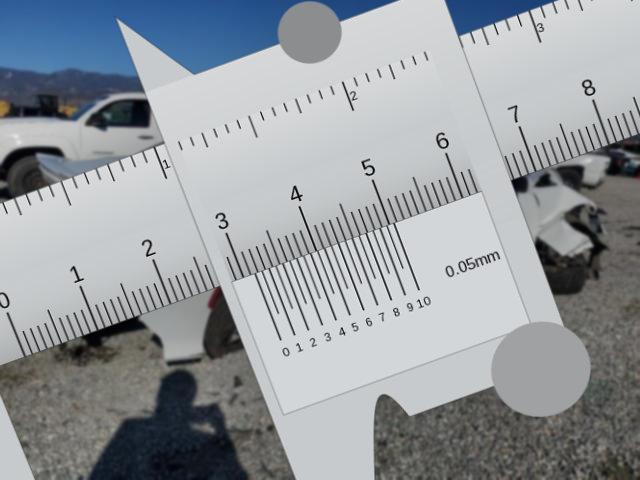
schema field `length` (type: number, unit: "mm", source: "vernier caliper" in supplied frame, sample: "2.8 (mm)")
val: 31.6 (mm)
